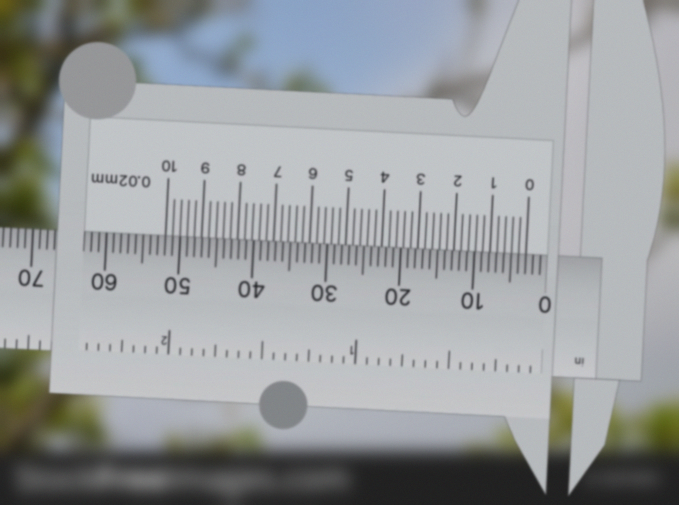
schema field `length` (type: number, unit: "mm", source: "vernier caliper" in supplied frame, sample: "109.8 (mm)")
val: 3.0 (mm)
